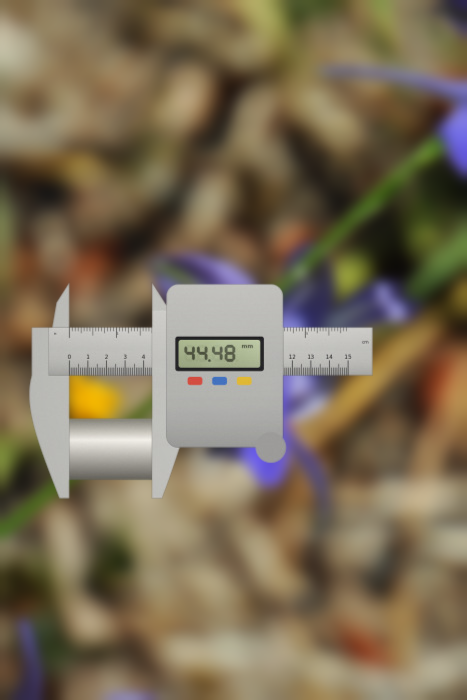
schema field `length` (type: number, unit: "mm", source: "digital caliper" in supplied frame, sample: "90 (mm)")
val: 44.48 (mm)
